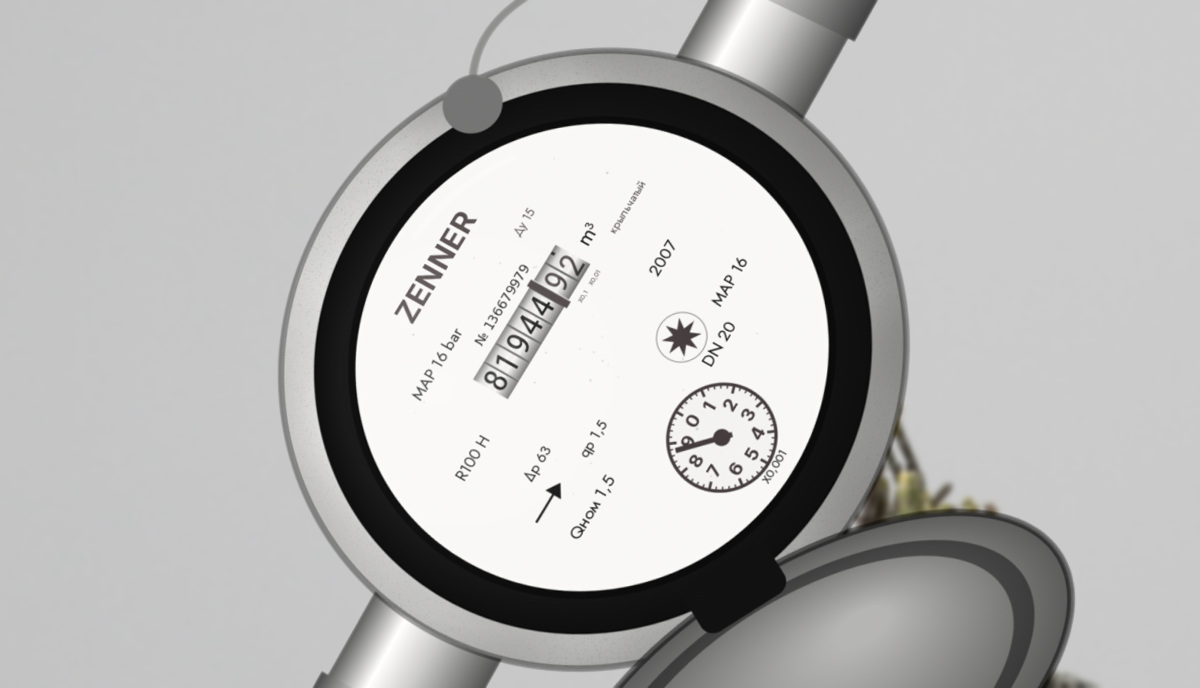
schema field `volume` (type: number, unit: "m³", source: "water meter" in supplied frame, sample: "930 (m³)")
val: 81944.918 (m³)
